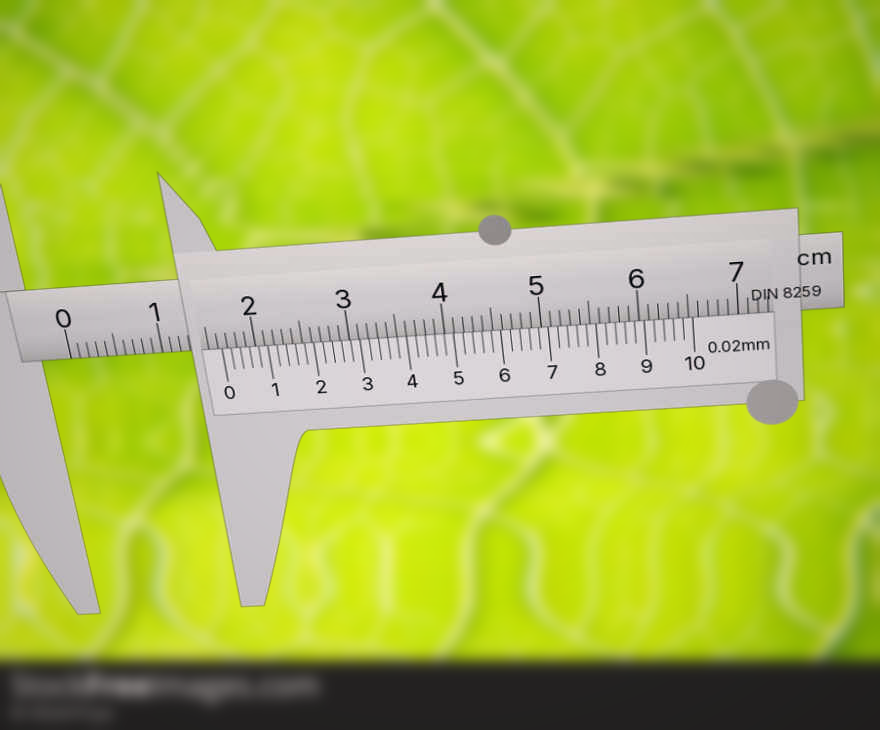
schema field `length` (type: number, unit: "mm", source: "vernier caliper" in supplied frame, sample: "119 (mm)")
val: 16.4 (mm)
